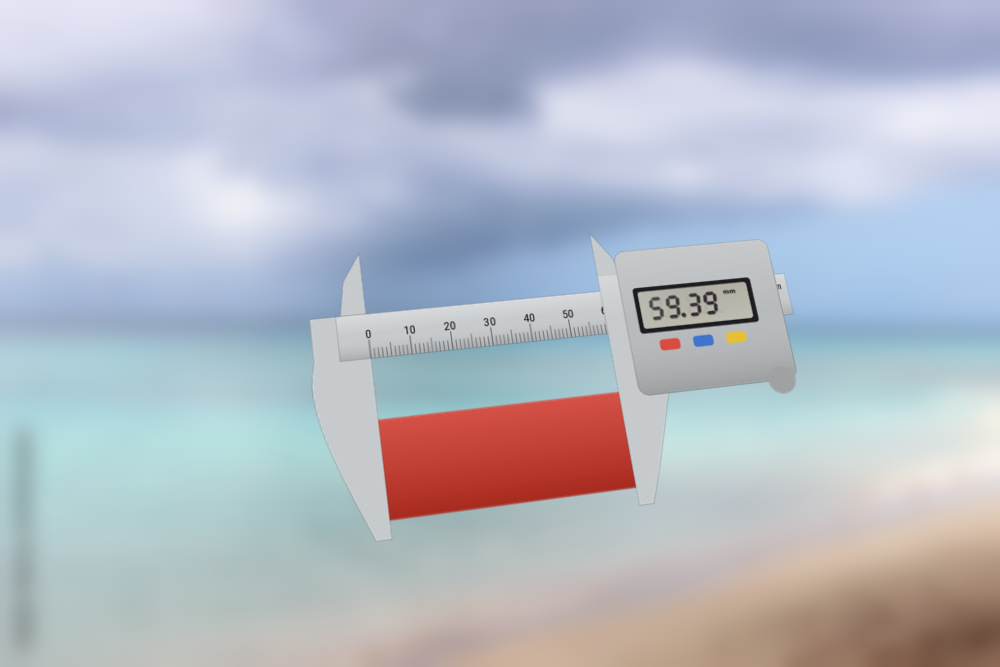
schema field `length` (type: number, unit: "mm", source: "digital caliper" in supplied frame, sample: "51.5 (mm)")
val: 59.39 (mm)
